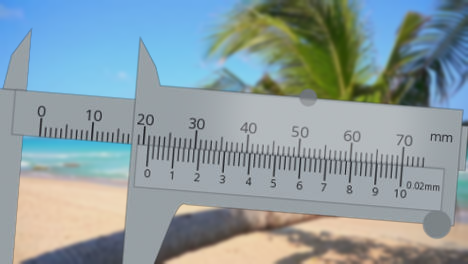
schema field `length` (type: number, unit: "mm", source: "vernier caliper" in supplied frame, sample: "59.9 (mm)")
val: 21.0 (mm)
